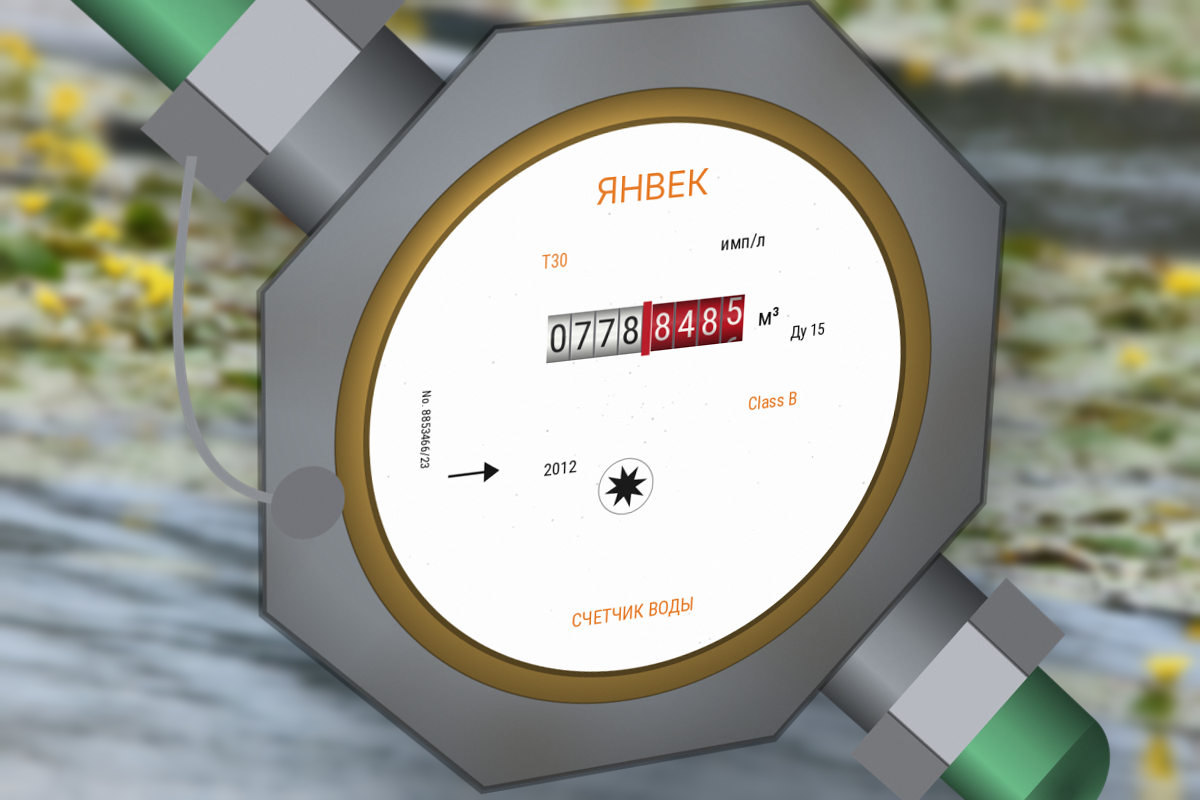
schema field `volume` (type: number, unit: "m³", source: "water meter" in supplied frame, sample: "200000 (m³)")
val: 778.8485 (m³)
